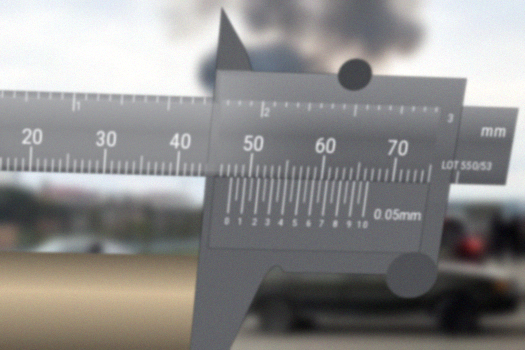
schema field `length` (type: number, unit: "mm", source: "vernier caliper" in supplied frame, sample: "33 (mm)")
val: 47.5 (mm)
